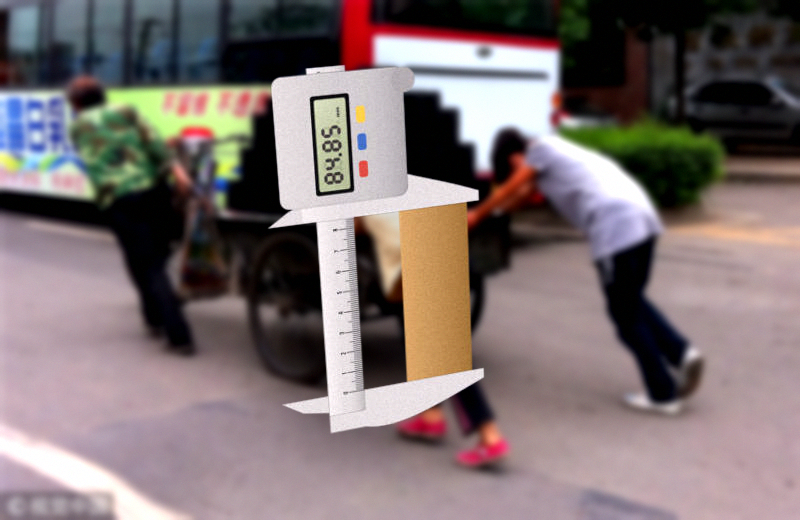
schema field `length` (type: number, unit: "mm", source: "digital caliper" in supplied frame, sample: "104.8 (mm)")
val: 84.85 (mm)
